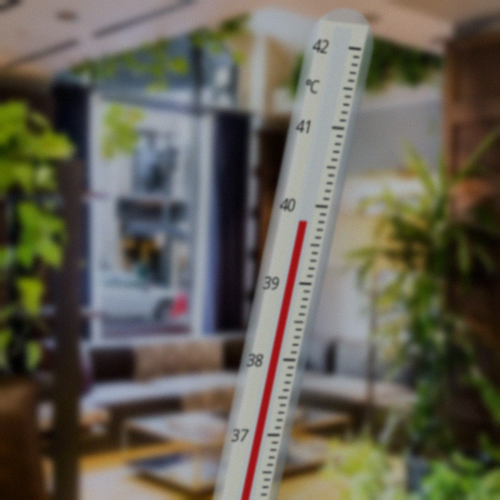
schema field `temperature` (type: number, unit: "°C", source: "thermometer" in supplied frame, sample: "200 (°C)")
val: 39.8 (°C)
